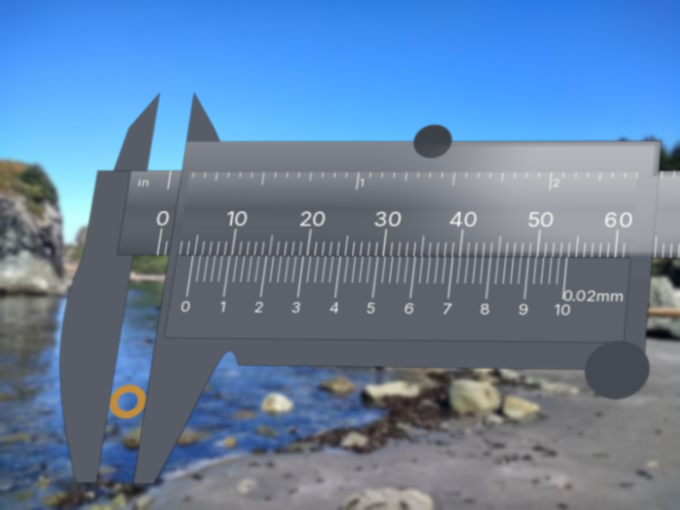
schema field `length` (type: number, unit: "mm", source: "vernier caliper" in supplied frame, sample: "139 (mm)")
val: 4.8 (mm)
